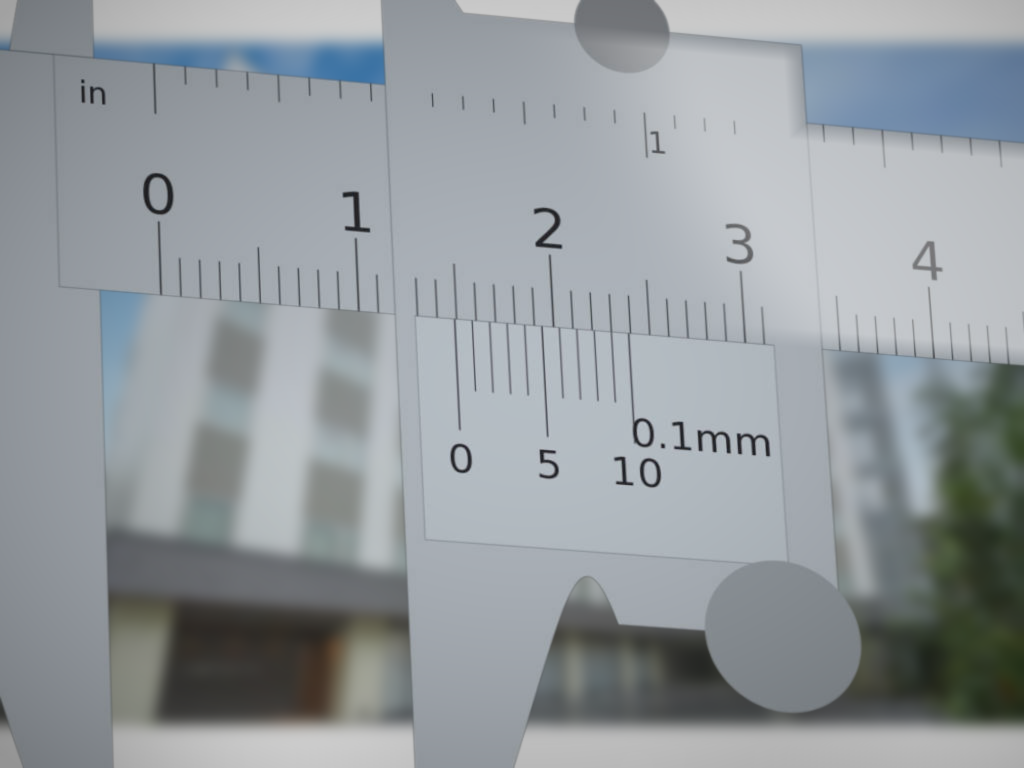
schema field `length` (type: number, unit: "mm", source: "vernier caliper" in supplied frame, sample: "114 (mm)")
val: 14.9 (mm)
